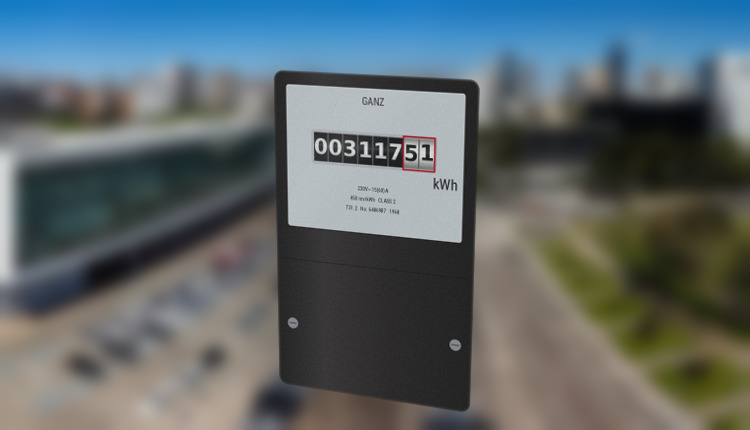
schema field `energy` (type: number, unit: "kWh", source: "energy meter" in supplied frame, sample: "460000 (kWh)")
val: 3117.51 (kWh)
